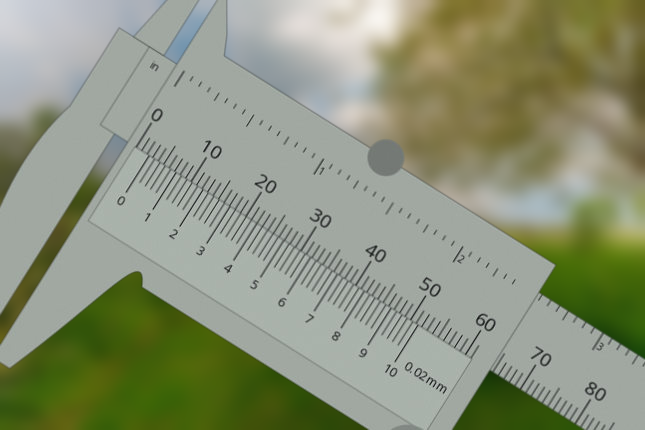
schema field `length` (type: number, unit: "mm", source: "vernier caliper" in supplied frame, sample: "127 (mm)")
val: 2.4 (mm)
